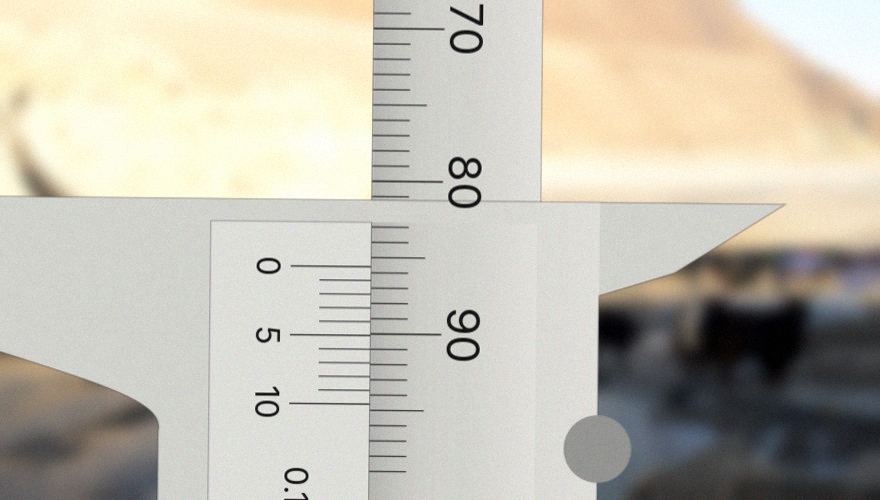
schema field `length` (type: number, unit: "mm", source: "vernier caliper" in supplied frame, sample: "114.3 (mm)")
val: 85.6 (mm)
